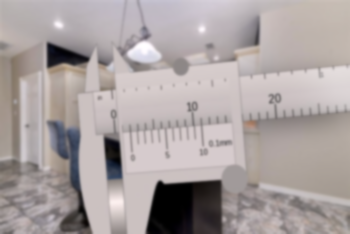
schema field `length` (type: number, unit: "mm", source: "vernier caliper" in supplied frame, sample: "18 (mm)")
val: 2.0 (mm)
